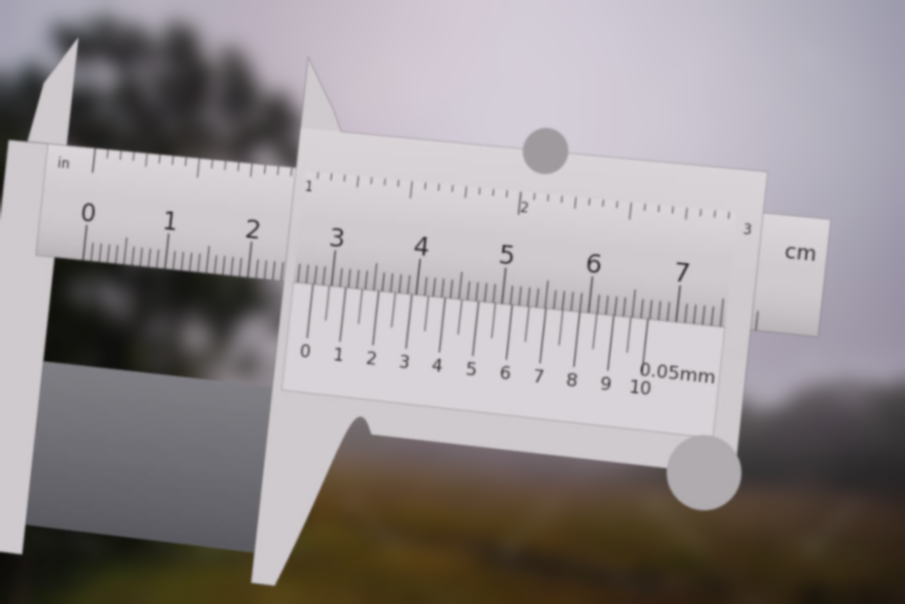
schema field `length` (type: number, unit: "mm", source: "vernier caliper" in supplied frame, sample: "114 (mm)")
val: 27.8 (mm)
